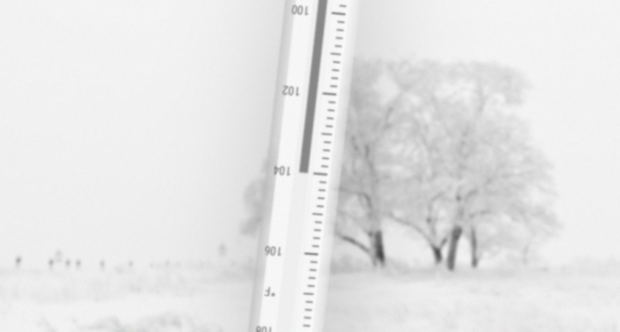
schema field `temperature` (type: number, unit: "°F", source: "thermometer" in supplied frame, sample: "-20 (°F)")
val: 104 (°F)
